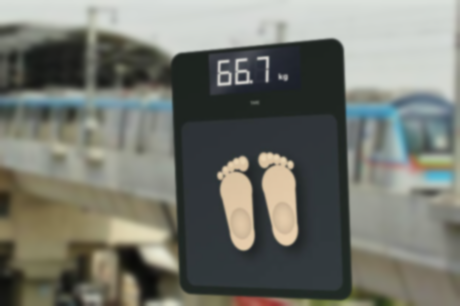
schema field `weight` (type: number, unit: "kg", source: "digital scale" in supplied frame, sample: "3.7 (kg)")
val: 66.7 (kg)
